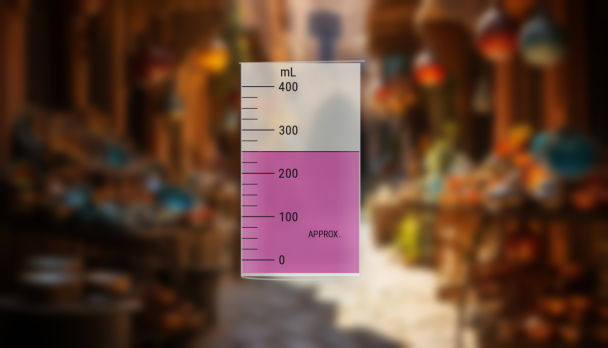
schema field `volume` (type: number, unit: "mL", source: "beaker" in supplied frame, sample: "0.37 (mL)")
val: 250 (mL)
